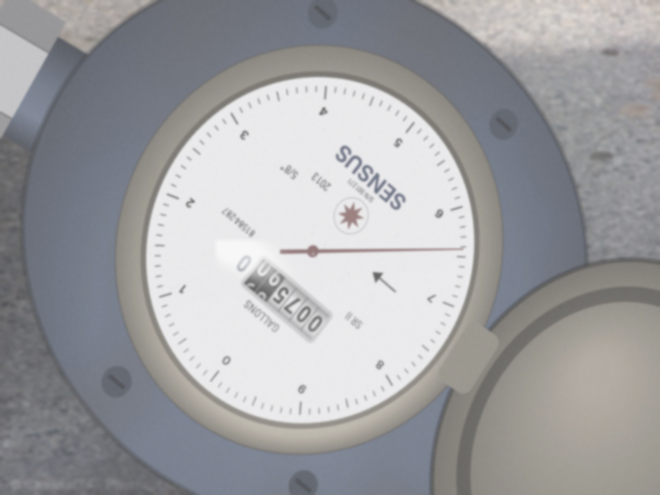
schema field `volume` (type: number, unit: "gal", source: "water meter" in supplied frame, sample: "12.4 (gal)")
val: 75896.4 (gal)
